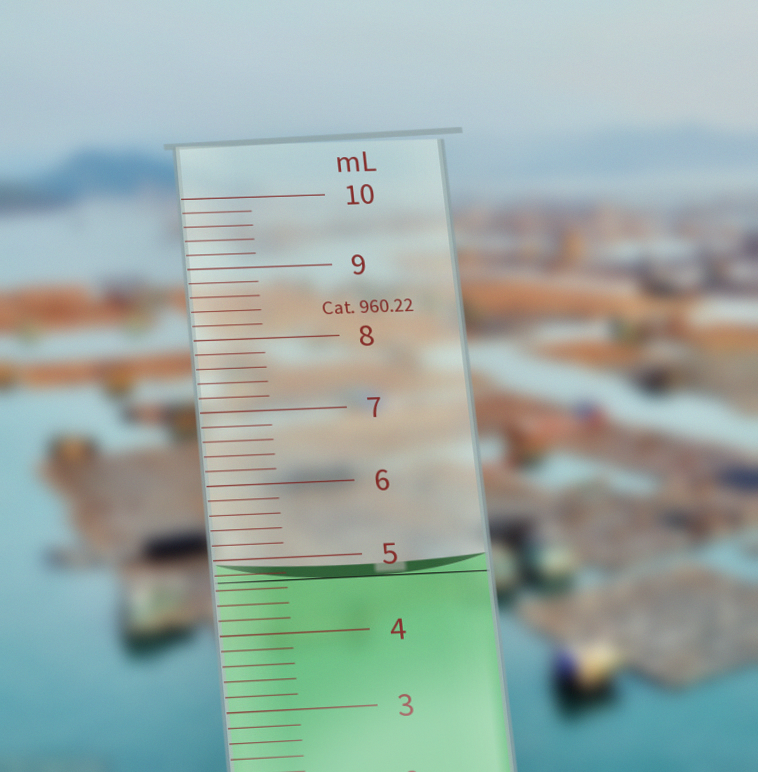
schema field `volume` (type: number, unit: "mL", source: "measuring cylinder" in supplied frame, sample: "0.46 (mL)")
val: 4.7 (mL)
